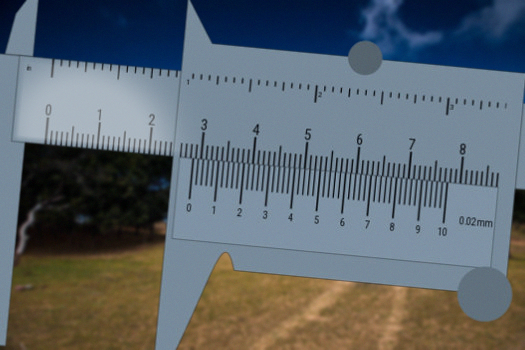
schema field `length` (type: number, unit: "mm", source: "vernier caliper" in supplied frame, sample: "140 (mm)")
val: 28.5 (mm)
